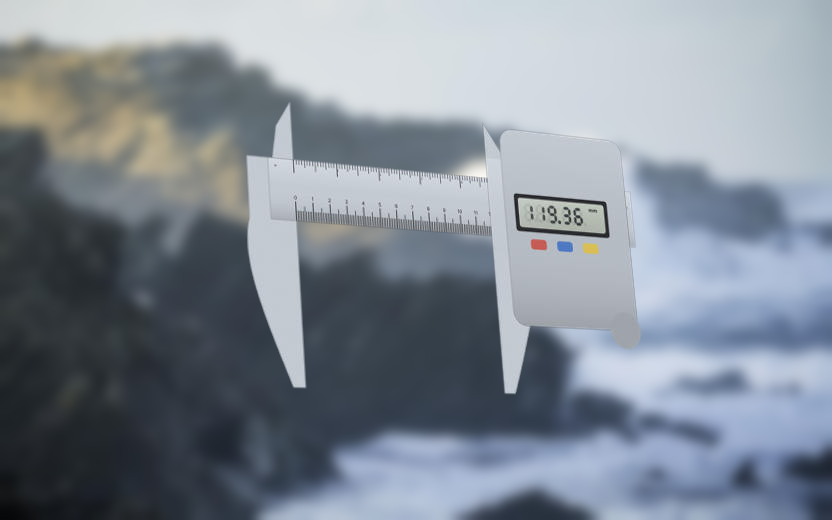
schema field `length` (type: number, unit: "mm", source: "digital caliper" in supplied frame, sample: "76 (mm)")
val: 119.36 (mm)
